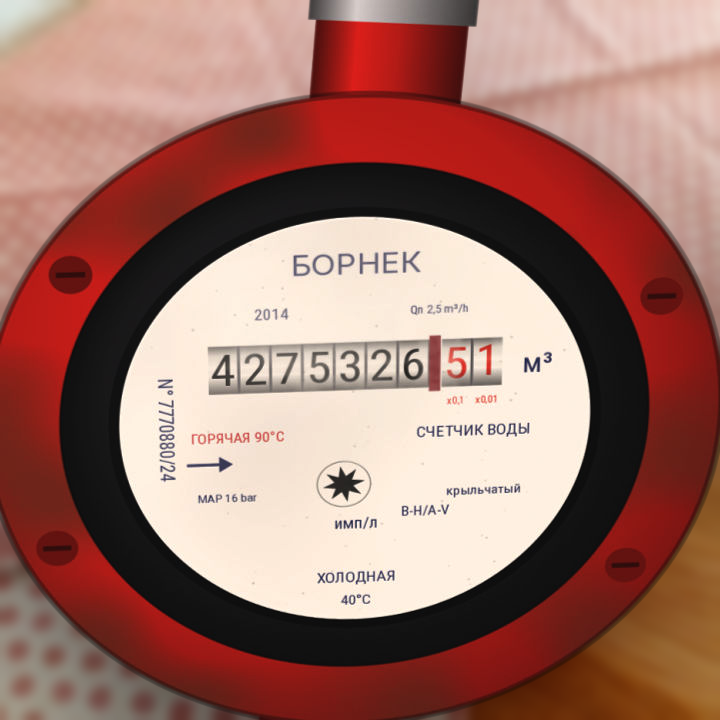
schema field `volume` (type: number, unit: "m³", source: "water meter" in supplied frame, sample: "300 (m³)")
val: 4275326.51 (m³)
